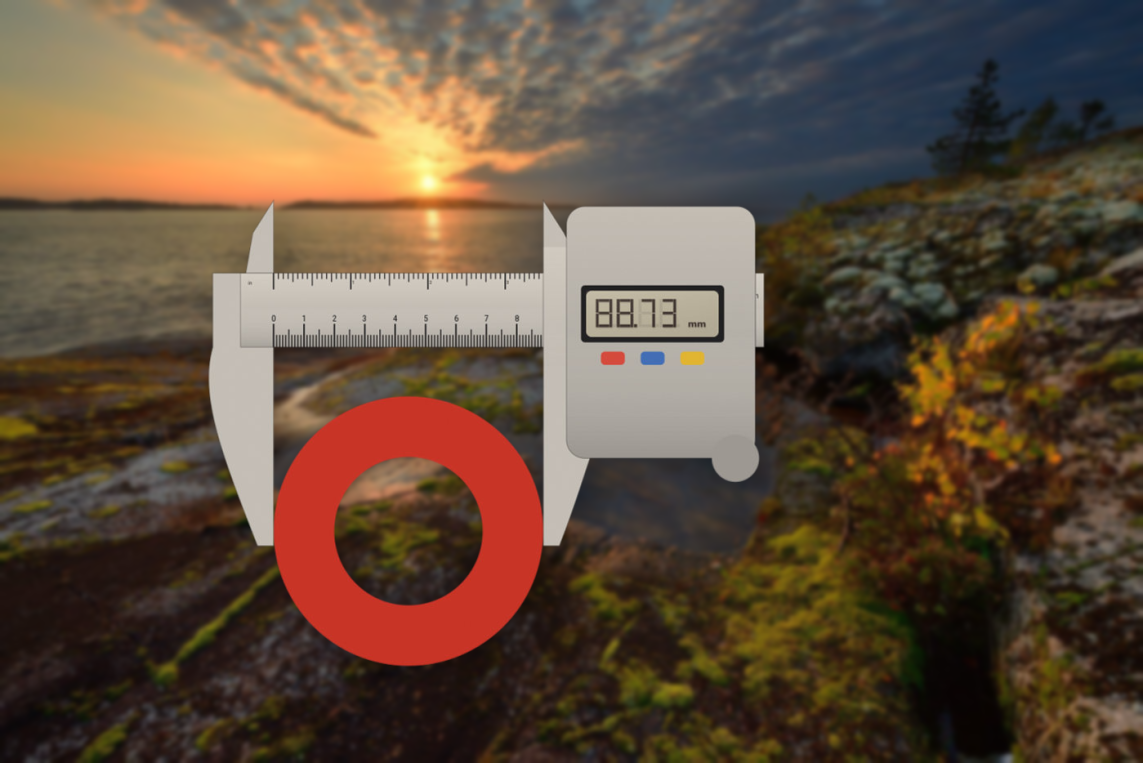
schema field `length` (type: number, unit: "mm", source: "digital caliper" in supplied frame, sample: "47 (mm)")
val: 88.73 (mm)
